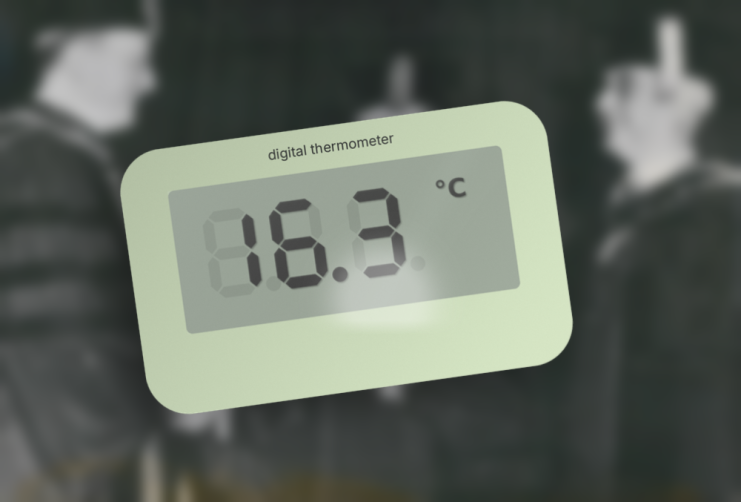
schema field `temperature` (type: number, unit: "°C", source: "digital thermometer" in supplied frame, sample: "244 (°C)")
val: 16.3 (°C)
